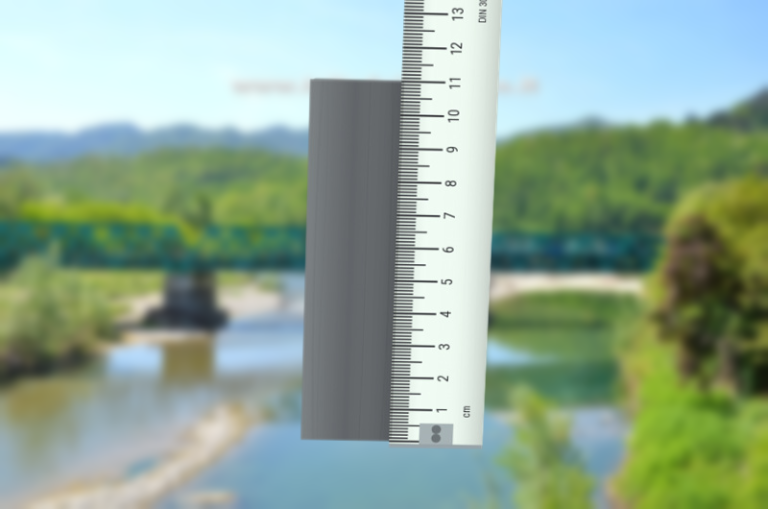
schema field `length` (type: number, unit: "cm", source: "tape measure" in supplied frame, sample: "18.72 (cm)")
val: 11 (cm)
